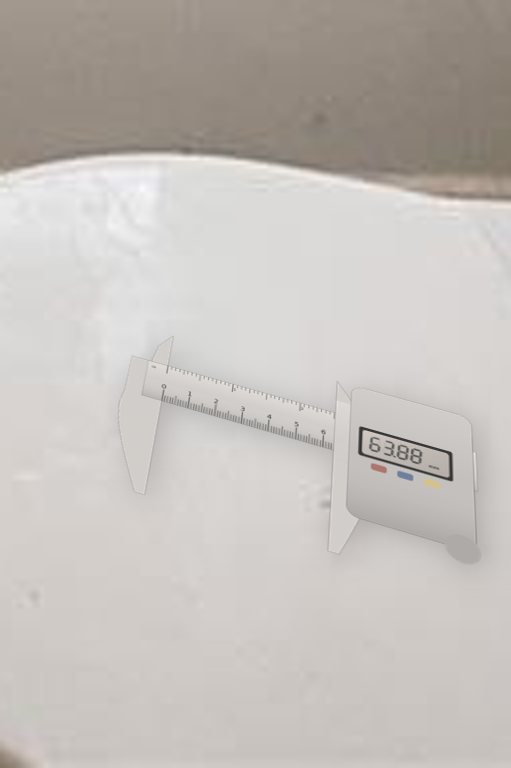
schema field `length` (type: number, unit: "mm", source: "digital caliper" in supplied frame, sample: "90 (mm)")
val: 63.88 (mm)
